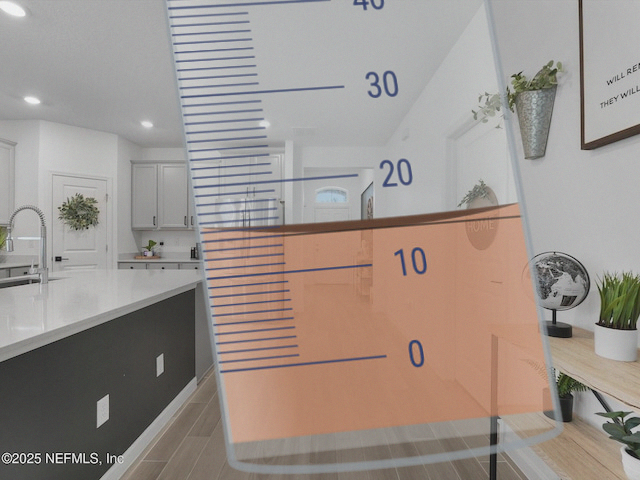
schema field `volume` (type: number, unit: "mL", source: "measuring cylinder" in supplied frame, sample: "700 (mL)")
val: 14 (mL)
